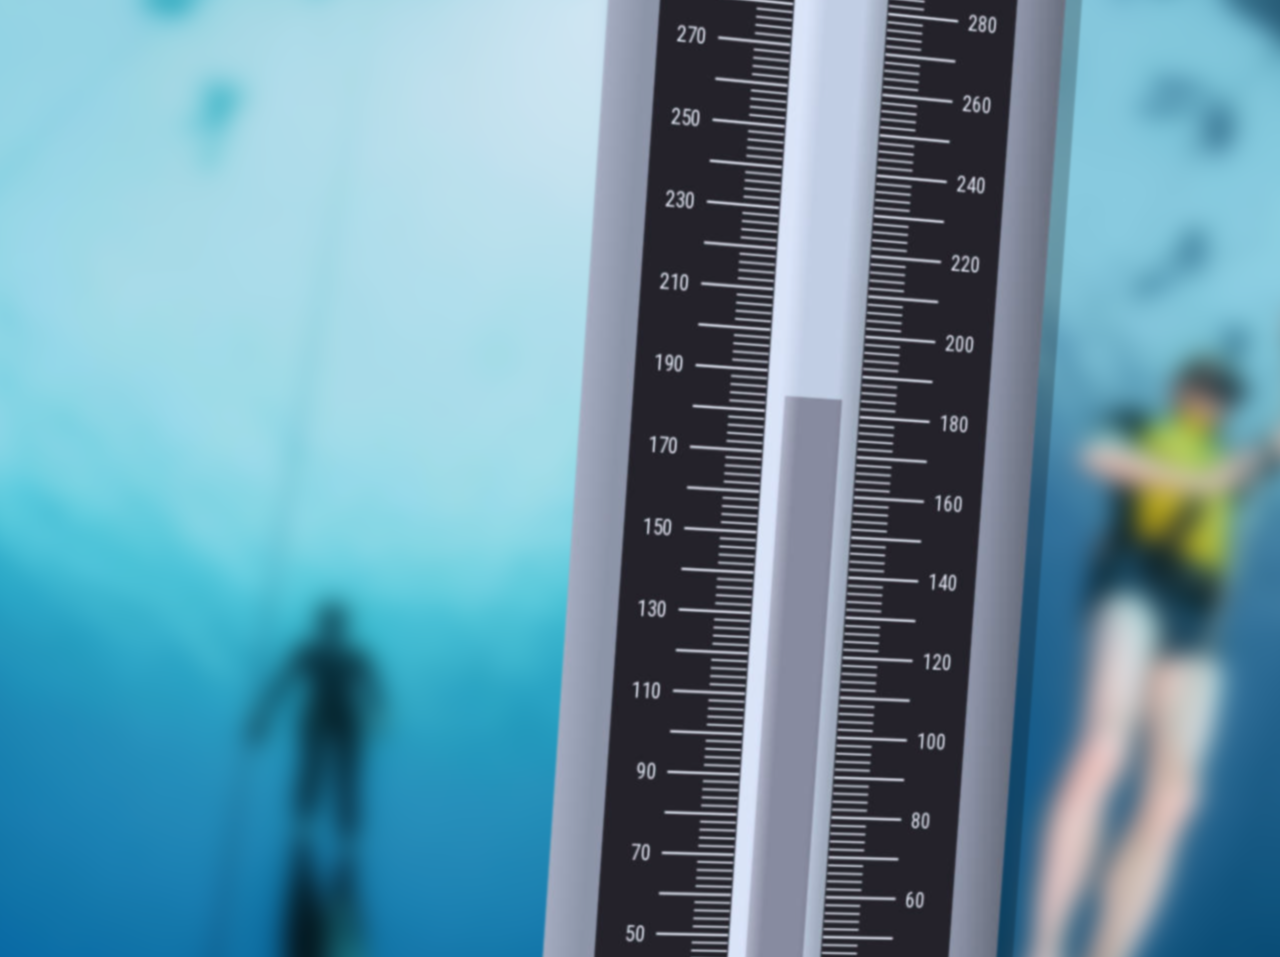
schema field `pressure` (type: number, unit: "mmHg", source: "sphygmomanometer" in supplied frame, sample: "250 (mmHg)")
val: 184 (mmHg)
